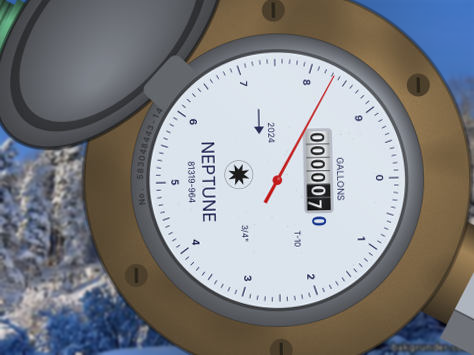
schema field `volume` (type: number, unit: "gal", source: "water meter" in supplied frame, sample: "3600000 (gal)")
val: 68.3 (gal)
